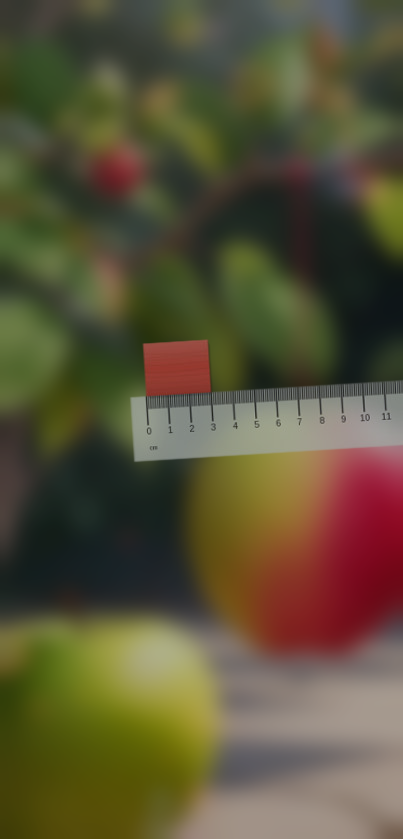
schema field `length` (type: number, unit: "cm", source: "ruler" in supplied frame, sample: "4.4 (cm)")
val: 3 (cm)
